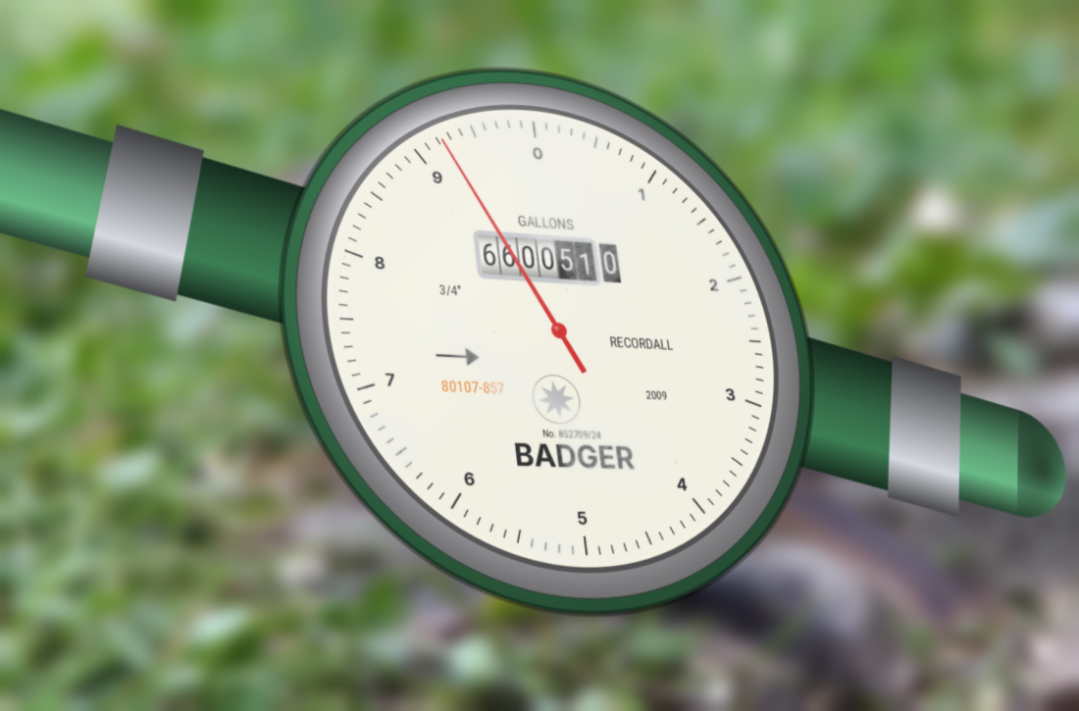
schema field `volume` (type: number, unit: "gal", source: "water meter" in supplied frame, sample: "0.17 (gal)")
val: 6600509.2 (gal)
